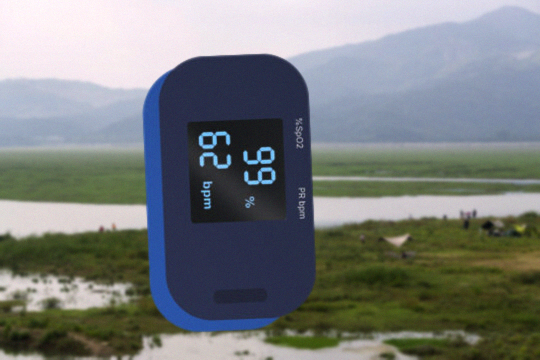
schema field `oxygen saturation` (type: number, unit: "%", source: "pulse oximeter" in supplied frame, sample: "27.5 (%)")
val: 99 (%)
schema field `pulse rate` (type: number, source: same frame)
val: 62 (bpm)
